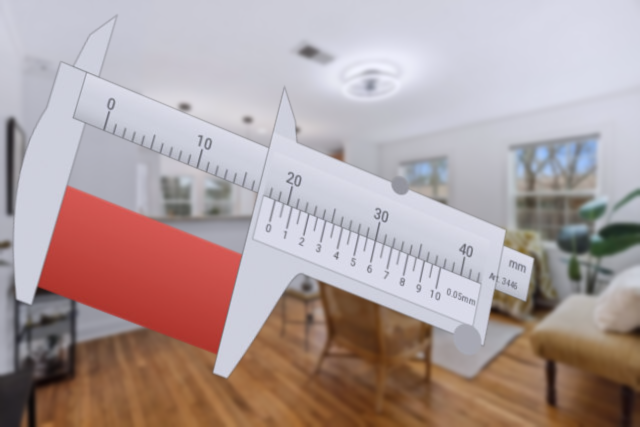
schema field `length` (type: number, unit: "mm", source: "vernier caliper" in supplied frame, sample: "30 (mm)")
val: 18.6 (mm)
